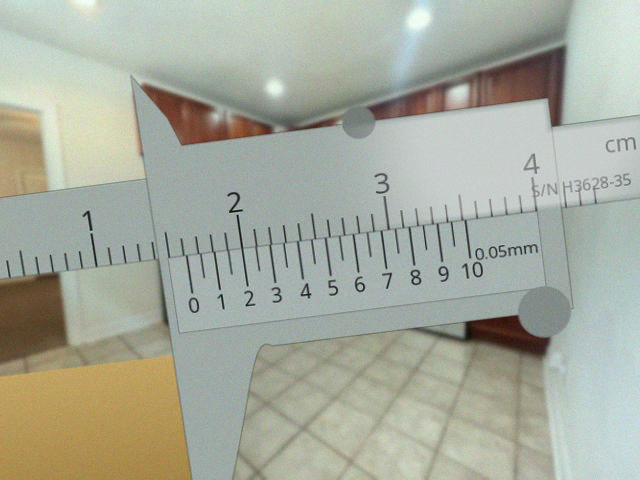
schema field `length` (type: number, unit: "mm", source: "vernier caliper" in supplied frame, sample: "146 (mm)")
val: 16.2 (mm)
